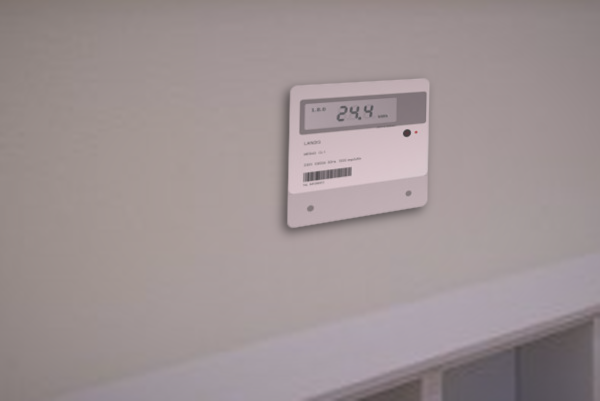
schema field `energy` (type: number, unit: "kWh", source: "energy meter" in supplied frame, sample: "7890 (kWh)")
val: 24.4 (kWh)
